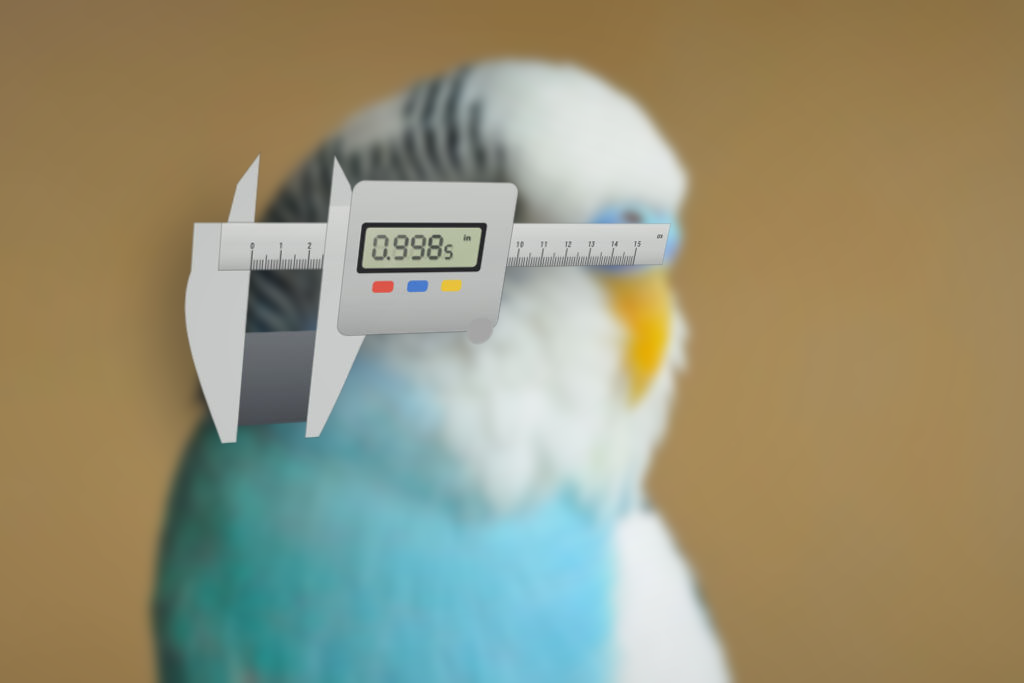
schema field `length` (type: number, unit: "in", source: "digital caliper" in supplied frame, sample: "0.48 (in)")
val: 0.9985 (in)
